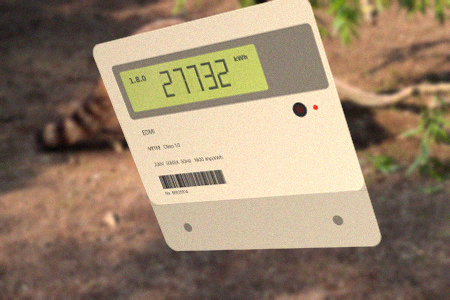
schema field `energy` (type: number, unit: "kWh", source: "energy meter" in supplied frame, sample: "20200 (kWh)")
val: 27732 (kWh)
